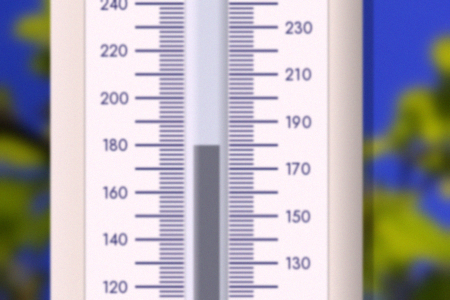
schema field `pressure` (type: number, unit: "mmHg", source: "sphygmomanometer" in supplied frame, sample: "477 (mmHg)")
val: 180 (mmHg)
